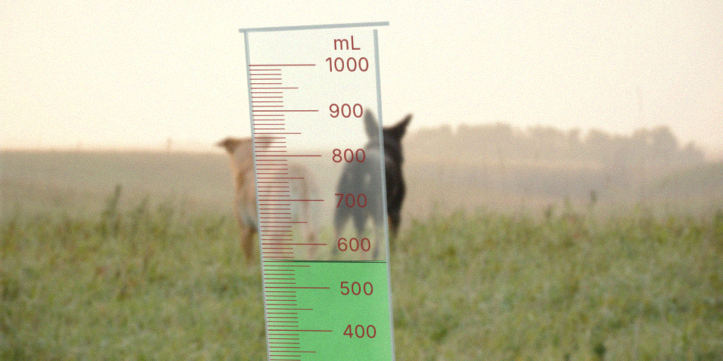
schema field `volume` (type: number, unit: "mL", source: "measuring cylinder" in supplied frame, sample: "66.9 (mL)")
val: 560 (mL)
